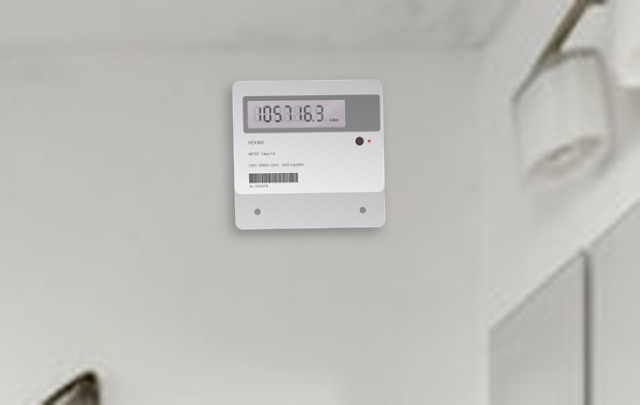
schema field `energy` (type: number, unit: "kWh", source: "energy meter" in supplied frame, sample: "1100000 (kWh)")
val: 105716.3 (kWh)
